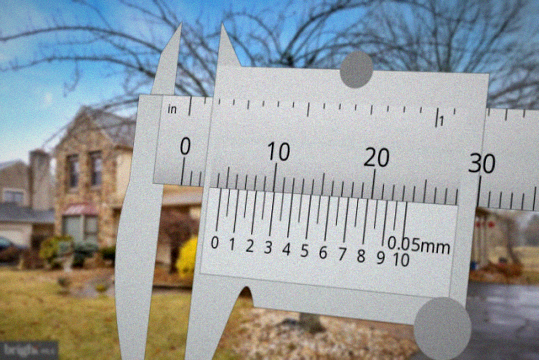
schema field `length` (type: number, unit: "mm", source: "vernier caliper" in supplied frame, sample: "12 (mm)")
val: 4.4 (mm)
